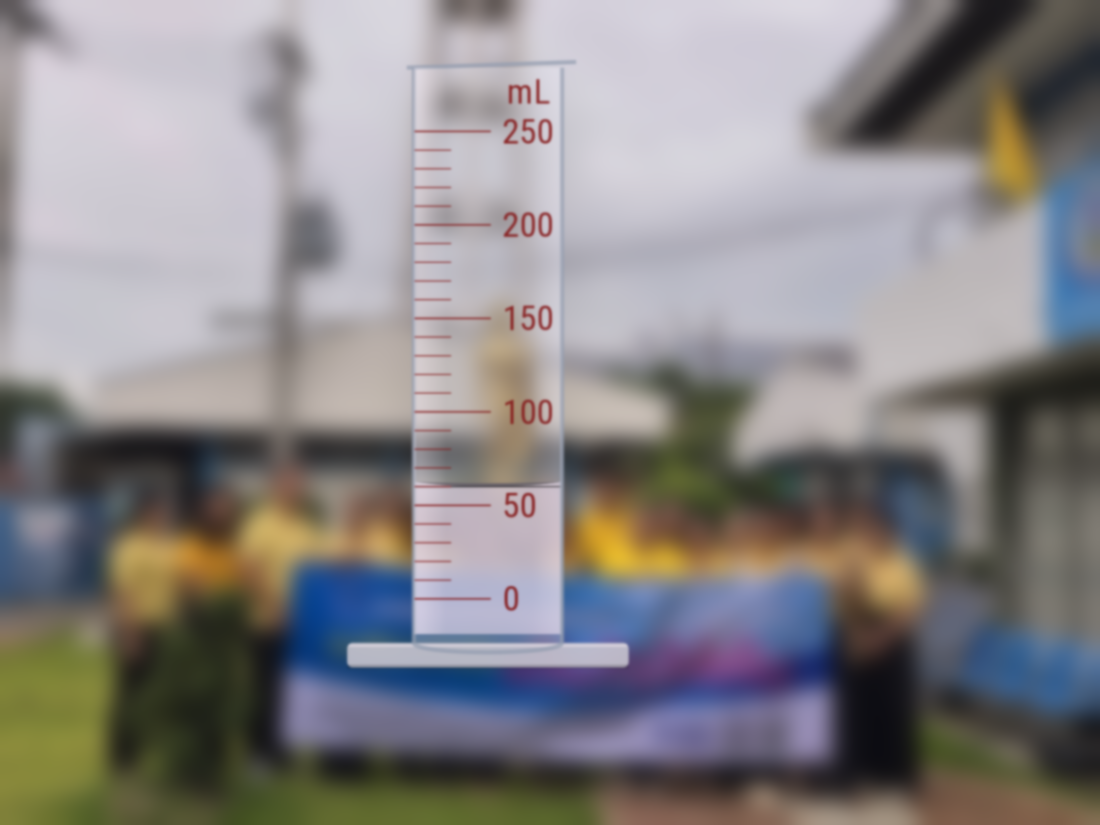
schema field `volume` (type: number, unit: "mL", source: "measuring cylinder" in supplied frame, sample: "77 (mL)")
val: 60 (mL)
